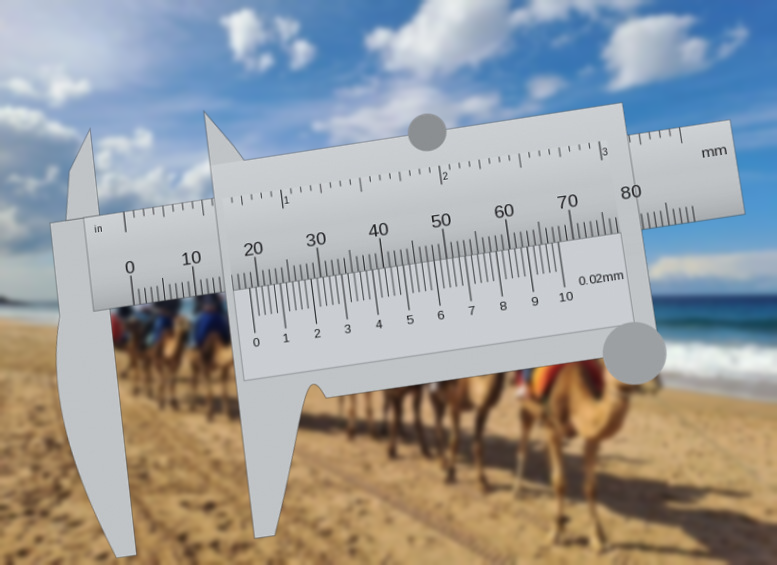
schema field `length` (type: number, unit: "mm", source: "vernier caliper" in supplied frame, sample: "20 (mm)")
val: 18.6 (mm)
